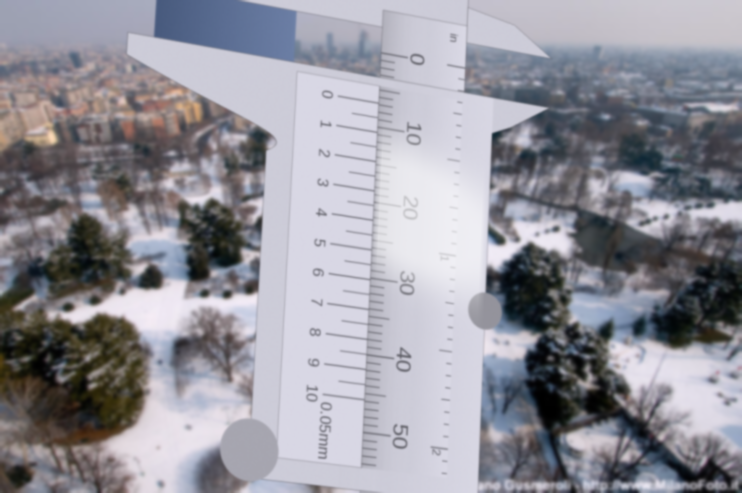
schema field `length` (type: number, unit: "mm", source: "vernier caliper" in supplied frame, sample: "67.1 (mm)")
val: 6.8 (mm)
